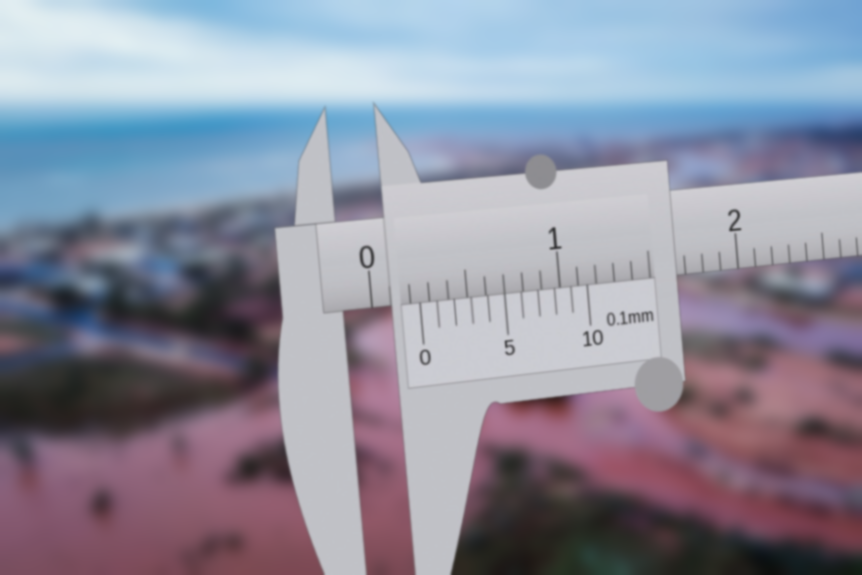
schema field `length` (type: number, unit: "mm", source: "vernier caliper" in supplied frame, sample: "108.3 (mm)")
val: 2.5 (mm)
